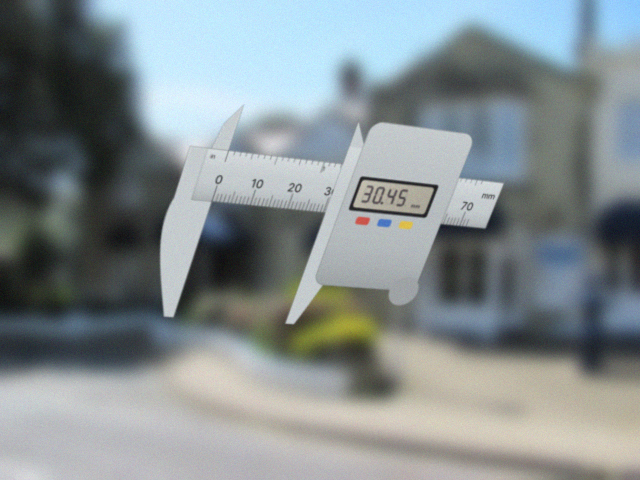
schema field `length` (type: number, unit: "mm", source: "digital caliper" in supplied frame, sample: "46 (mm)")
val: 30.45 (mm)
